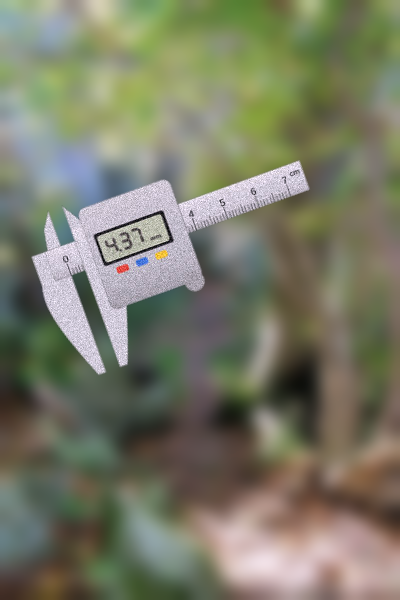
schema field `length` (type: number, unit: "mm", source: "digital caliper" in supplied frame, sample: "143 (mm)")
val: 4.37 (mm)
